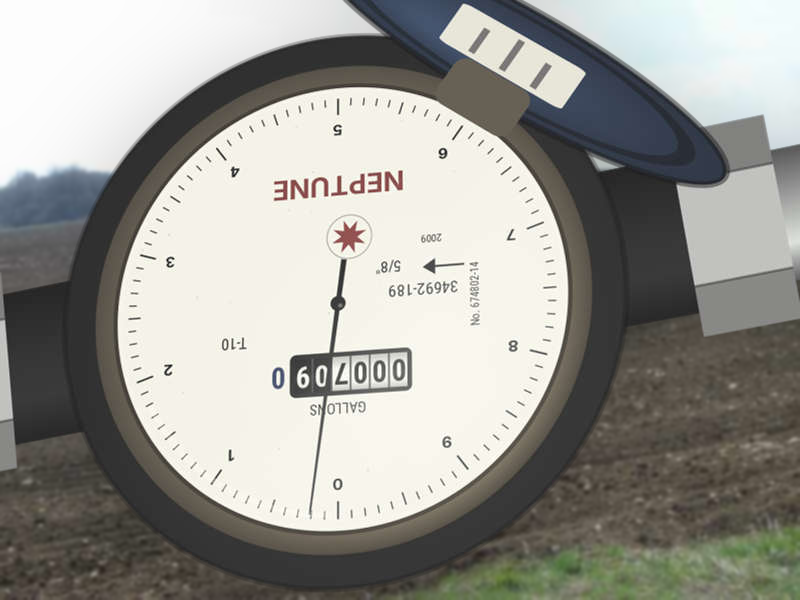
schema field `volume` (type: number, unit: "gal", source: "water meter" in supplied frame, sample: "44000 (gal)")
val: 7090.2 (gal)
